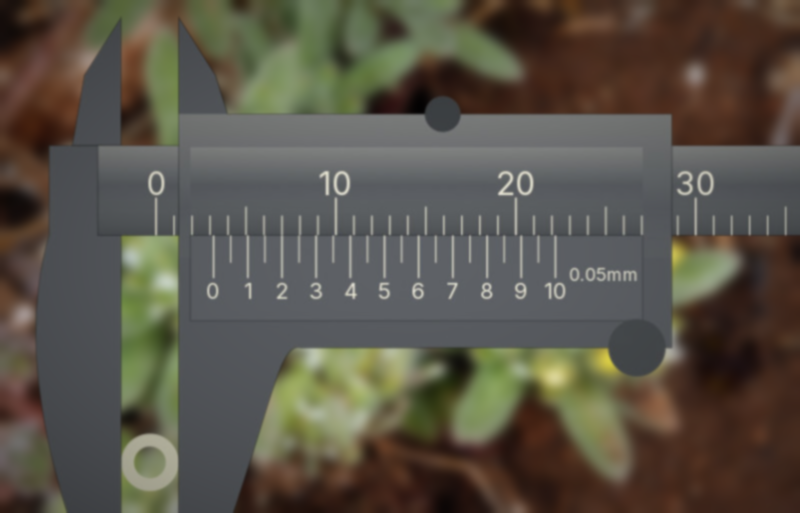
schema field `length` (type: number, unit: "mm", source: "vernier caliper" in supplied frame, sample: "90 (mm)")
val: 3.2 (mm)
